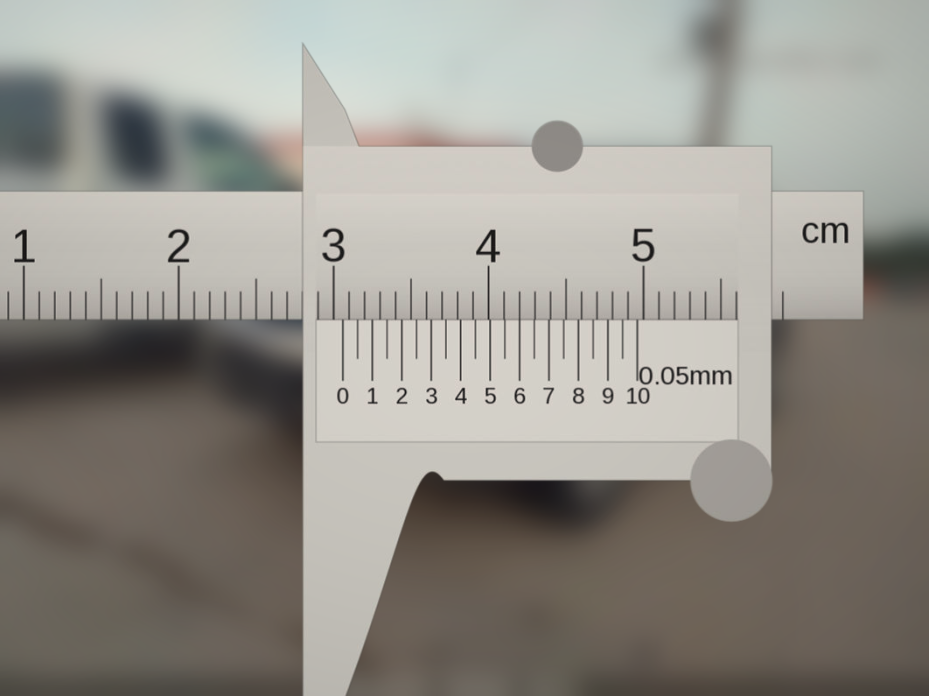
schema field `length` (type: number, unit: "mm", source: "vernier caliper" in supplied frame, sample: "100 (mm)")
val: 30.6 (mm)
